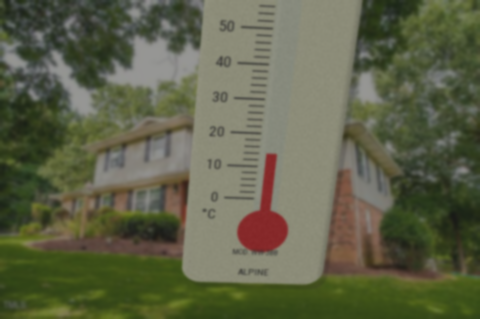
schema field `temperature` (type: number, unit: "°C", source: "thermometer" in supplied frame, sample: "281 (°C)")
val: 14 (°C)
